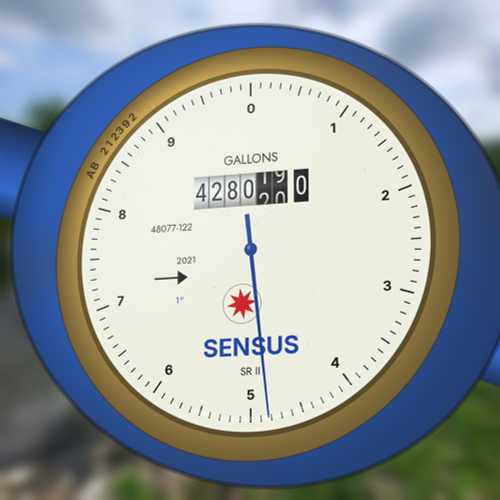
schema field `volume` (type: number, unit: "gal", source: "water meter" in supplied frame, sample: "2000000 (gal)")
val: 4280194.8 (gal)
